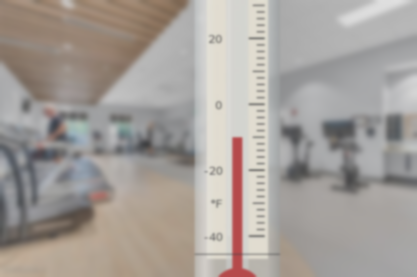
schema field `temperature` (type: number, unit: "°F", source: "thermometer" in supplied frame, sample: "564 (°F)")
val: -10 (°F)
